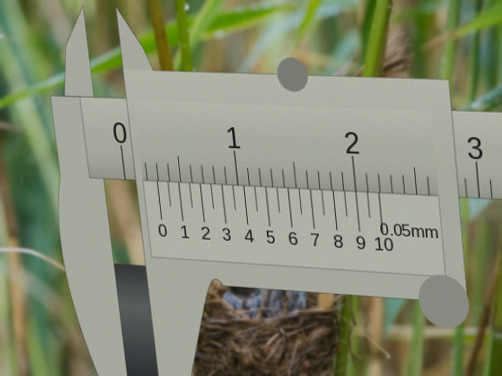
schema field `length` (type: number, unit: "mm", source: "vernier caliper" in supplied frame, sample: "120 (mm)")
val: 2.9 (mm)
